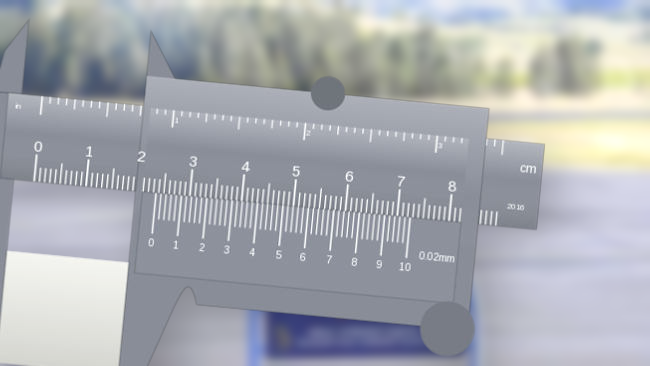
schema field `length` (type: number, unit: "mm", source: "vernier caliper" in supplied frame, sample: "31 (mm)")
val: 23.5 (mm)
